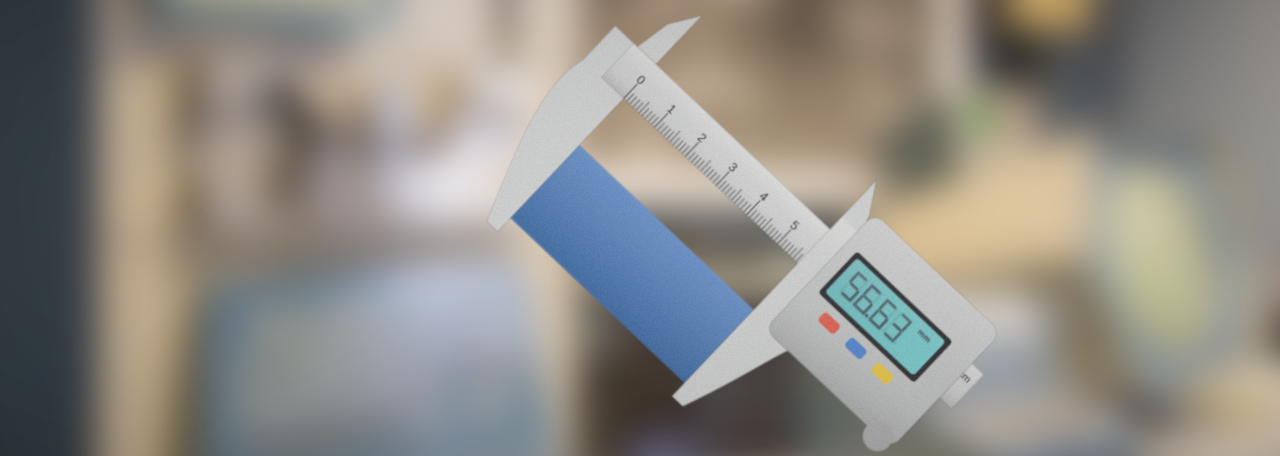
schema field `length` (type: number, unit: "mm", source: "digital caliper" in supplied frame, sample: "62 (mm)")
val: 56.63 (mm)
